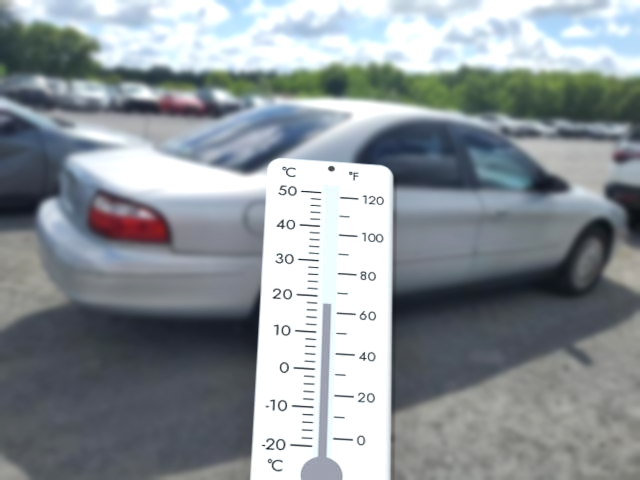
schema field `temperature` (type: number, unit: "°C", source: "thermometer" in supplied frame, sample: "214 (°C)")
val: 18 (°C)
